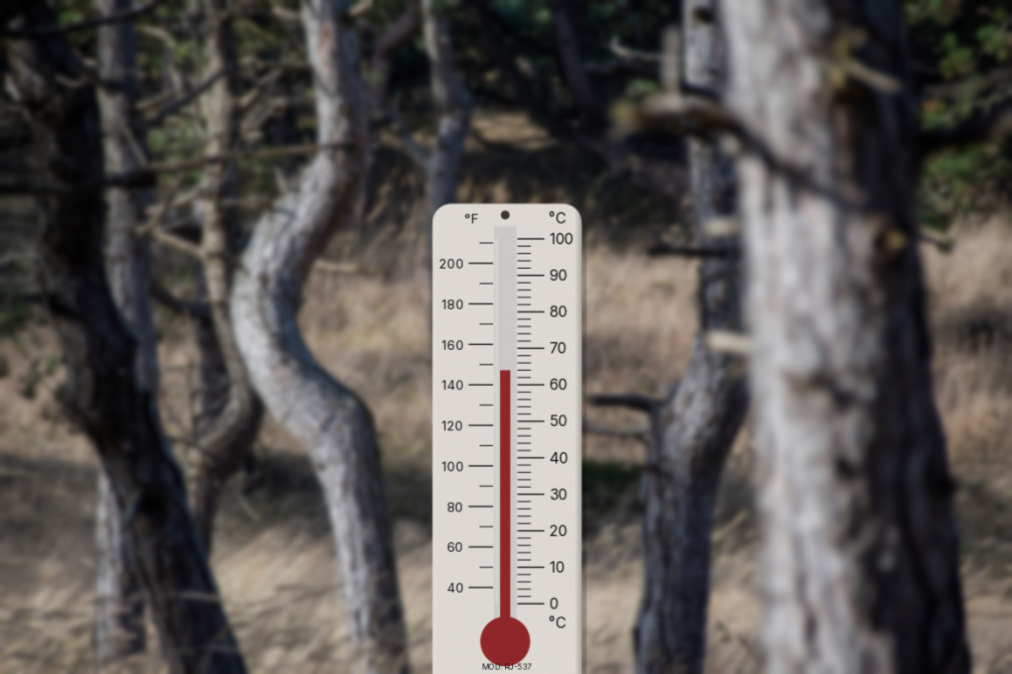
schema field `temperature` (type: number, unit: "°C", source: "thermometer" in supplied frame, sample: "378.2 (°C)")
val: 64 (°C)
